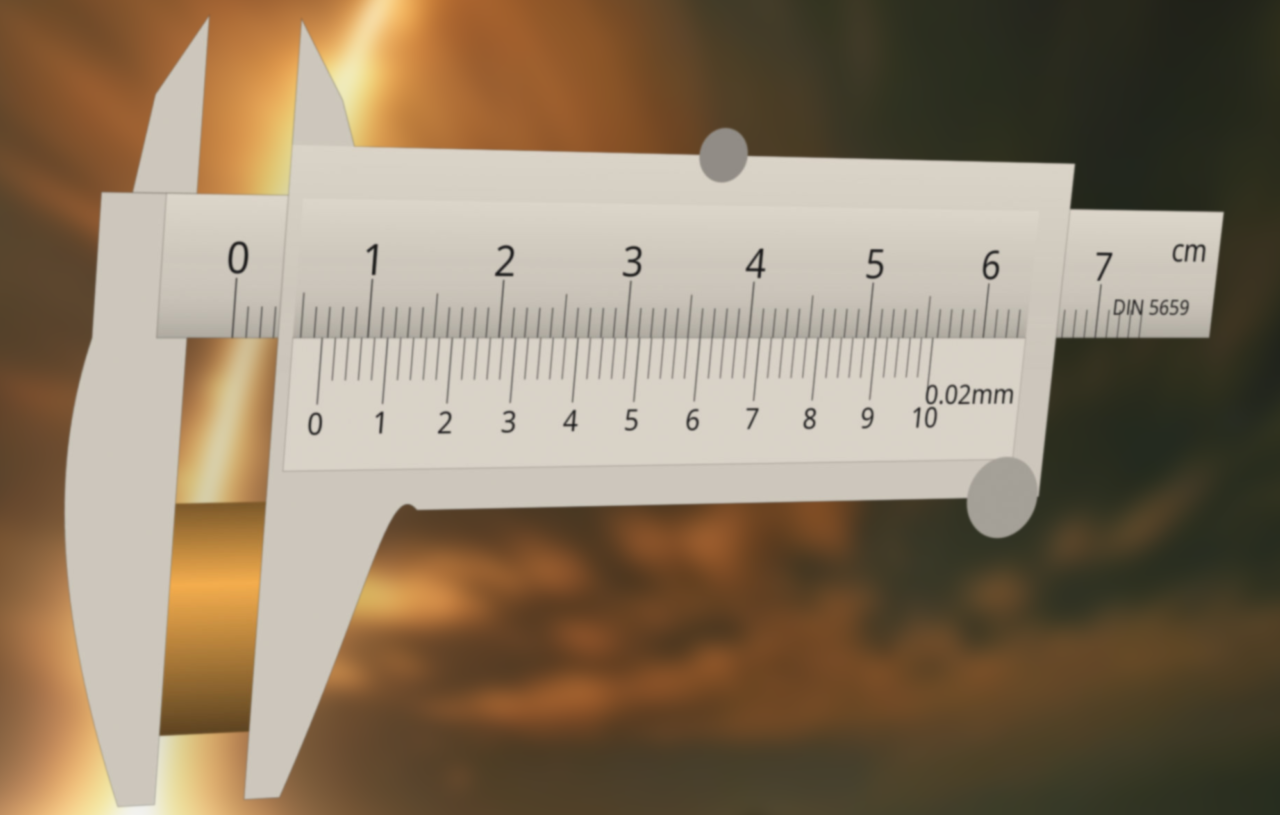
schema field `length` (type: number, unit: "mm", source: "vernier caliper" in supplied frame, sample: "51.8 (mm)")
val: 6.6 (mm)
